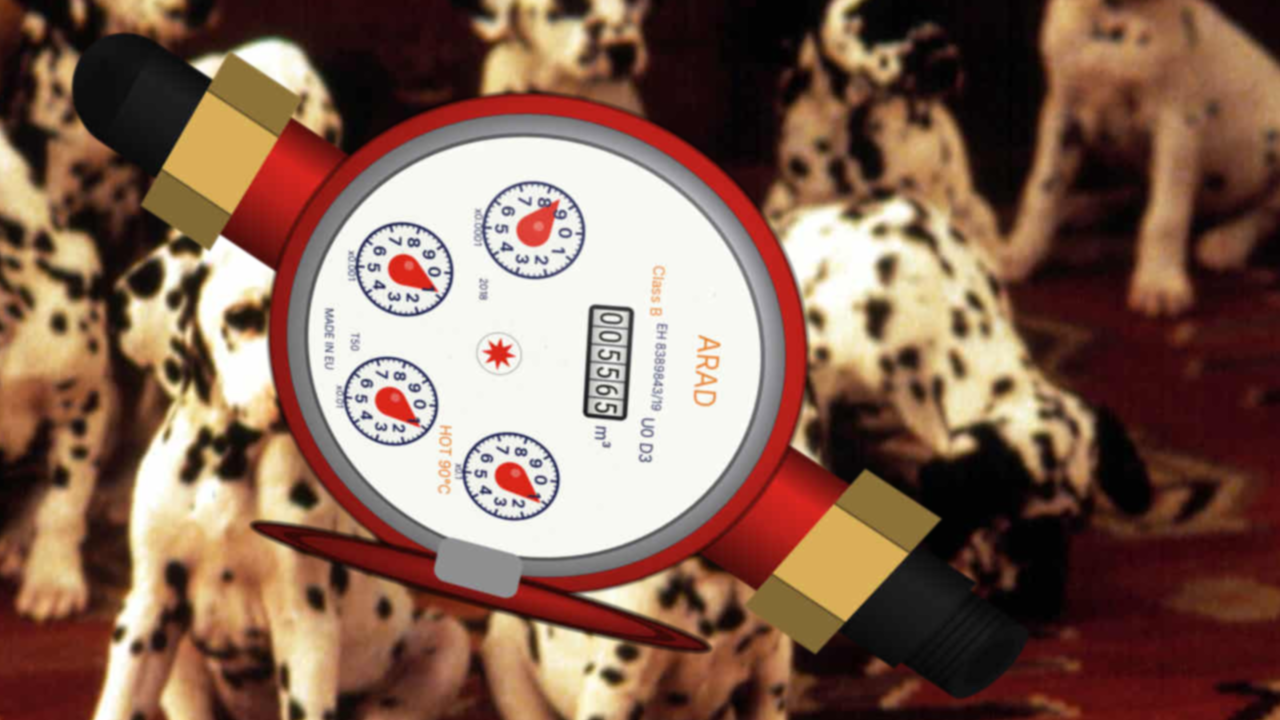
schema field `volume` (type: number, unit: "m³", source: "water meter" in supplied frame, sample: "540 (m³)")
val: 5565.1108 (m³)
